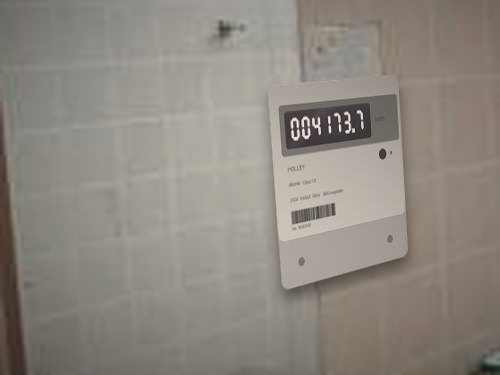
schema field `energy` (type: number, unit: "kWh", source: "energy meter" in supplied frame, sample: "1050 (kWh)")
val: 4173.7 (kWh)
